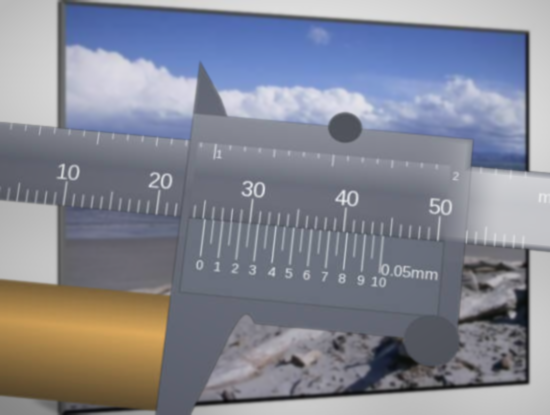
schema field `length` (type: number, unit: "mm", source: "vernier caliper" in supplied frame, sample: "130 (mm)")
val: 25.2 (mm)
